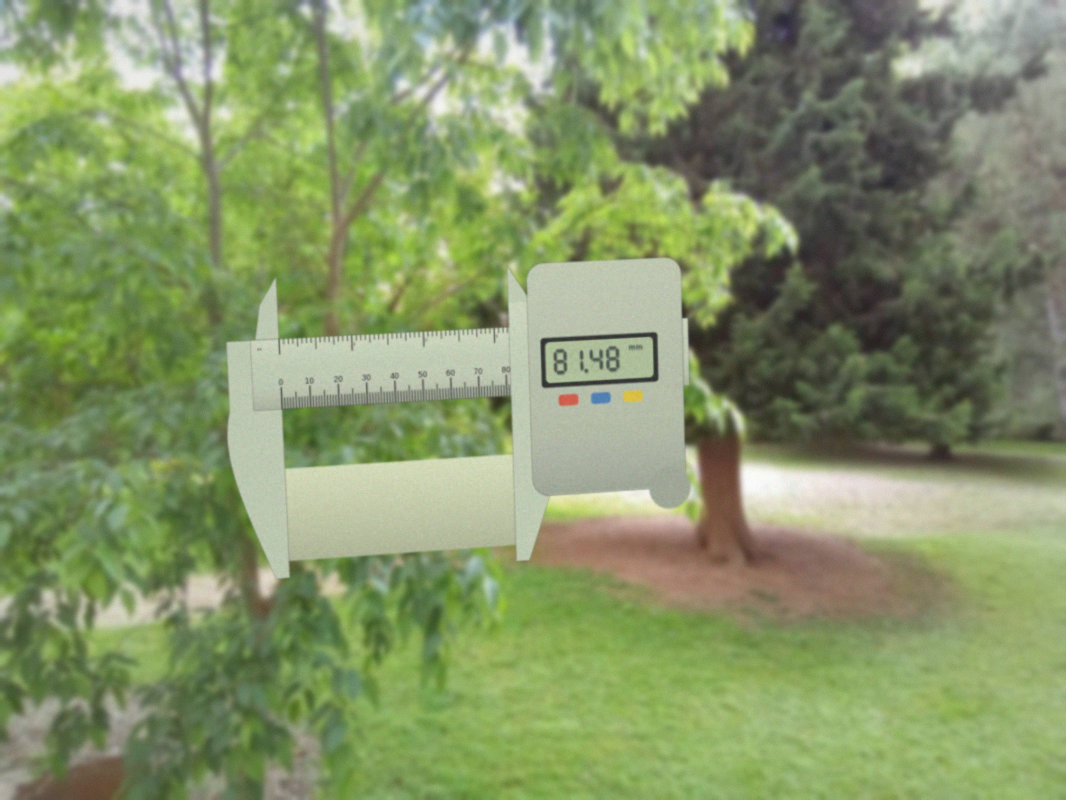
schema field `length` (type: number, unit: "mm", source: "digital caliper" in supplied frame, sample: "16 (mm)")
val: 81.48 (mm)
